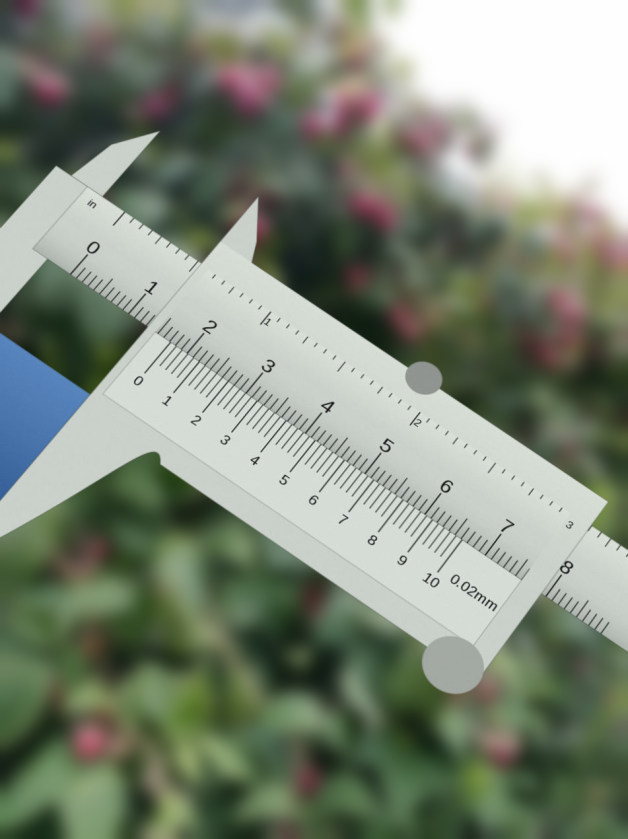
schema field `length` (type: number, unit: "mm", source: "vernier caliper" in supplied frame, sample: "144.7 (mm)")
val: 17.2 (mm)
